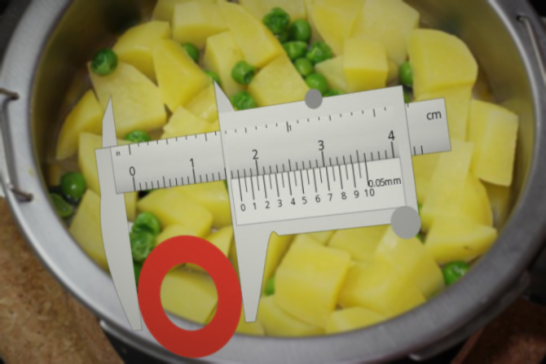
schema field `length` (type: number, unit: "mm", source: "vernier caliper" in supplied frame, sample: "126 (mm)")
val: 17.0 (mm)
